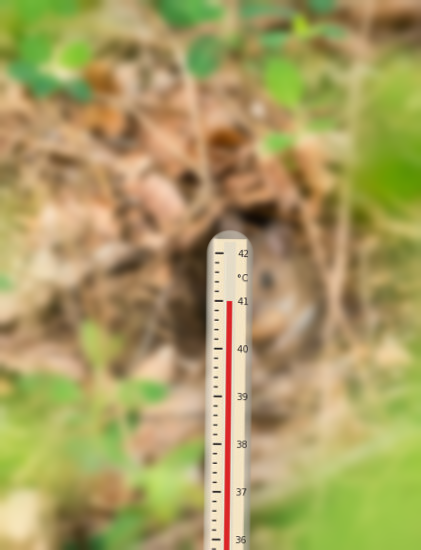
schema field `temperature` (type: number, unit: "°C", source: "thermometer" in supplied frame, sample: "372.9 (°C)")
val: 41 (°C)
